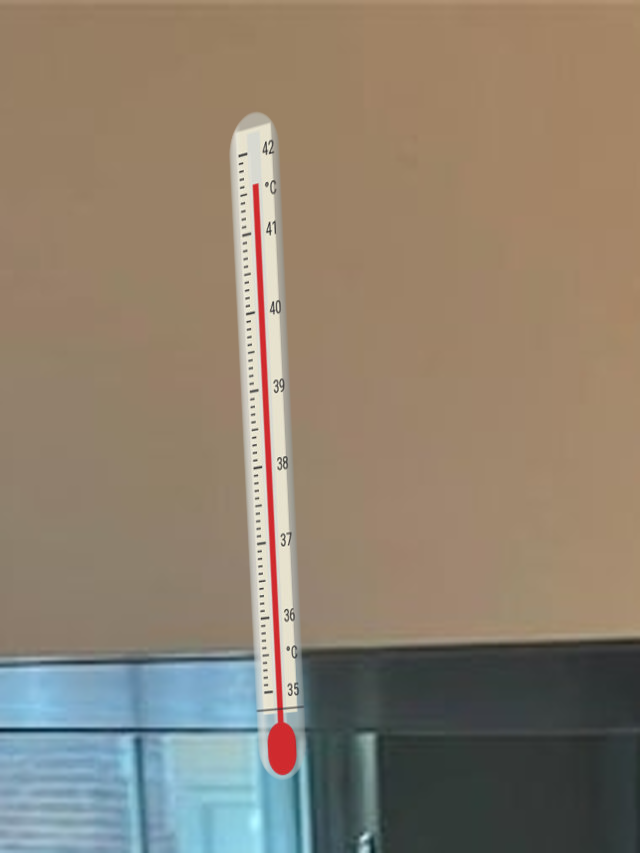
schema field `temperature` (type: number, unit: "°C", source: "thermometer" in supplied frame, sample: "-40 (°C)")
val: 41.6 (°C)
